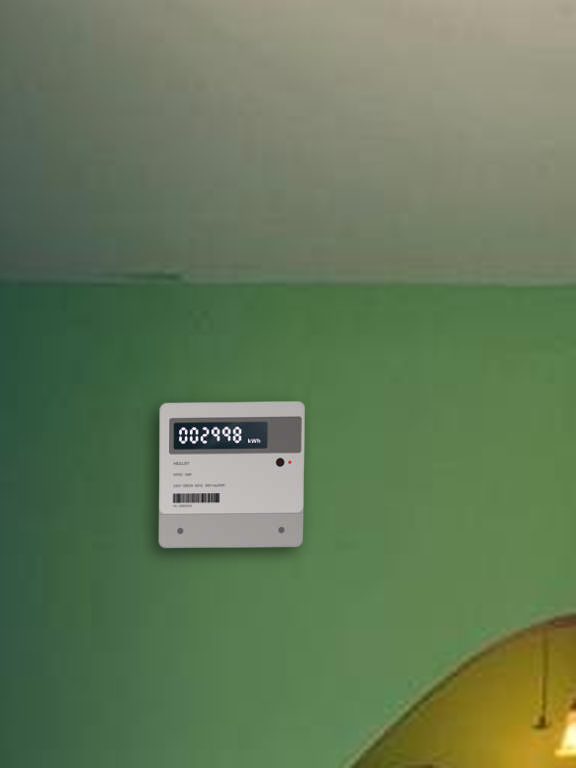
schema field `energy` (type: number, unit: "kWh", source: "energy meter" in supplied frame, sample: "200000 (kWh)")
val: 2998 (kWh)
